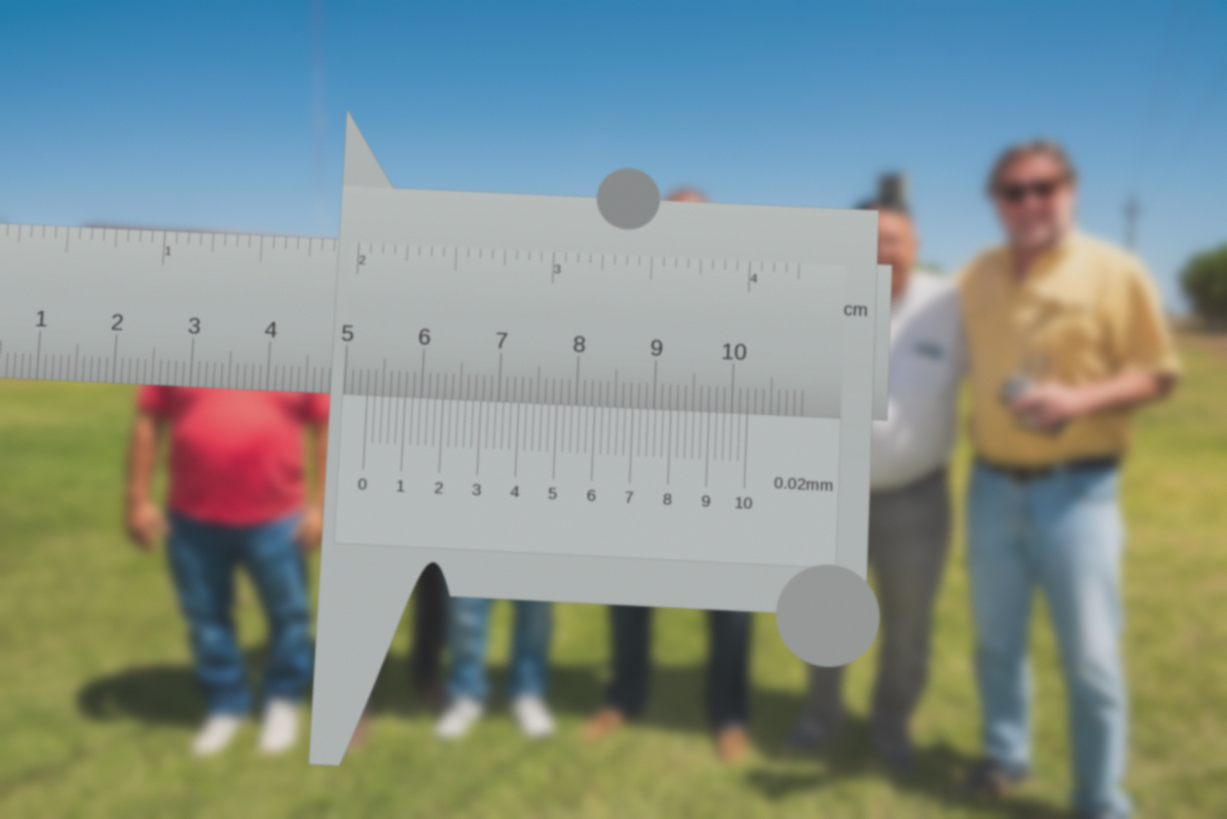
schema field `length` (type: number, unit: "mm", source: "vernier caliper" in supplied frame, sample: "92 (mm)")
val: 53.0 (mm)
